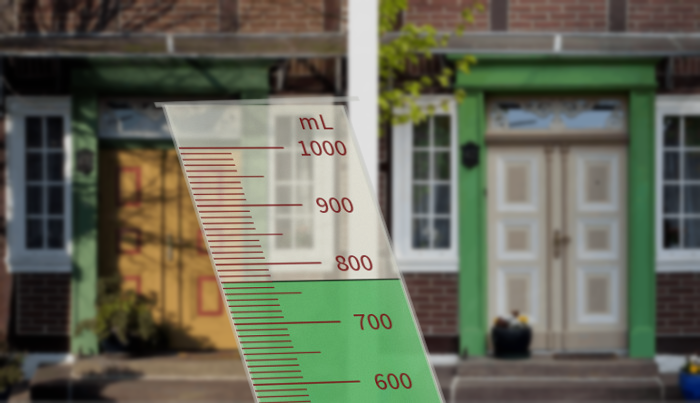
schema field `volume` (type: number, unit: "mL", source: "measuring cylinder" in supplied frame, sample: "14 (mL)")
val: 770 (mL)
